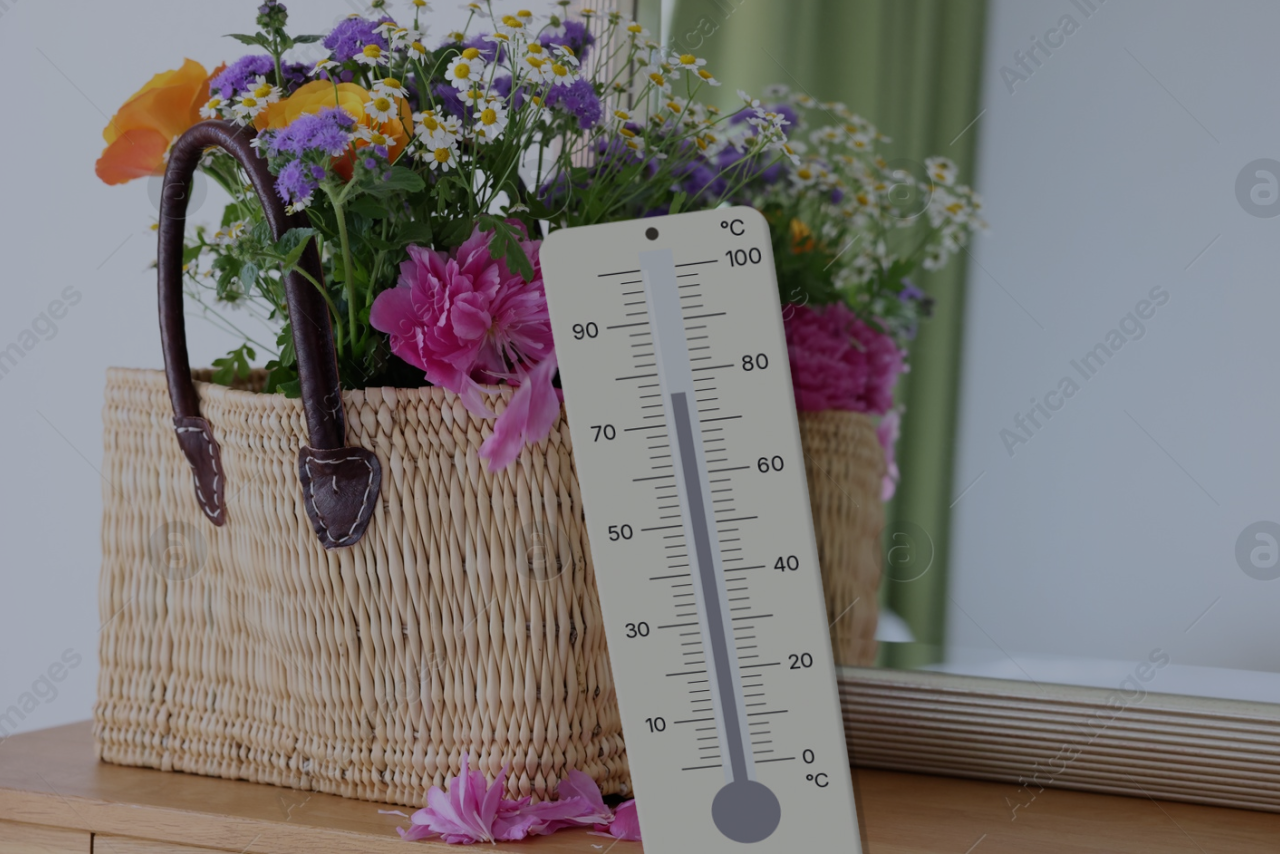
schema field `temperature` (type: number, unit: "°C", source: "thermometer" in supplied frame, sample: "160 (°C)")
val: 76 (°C)
